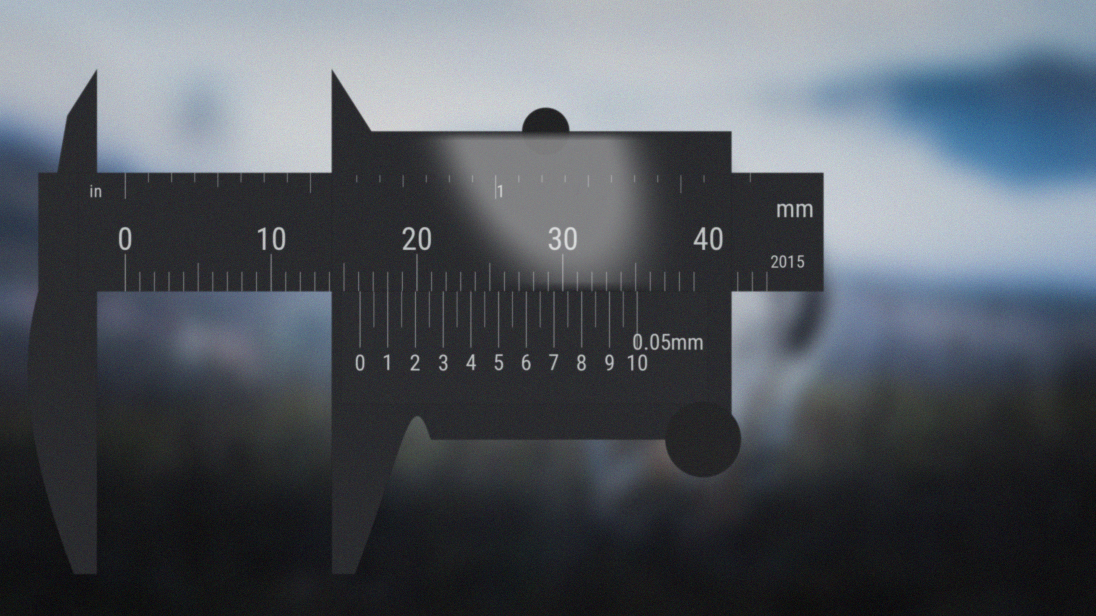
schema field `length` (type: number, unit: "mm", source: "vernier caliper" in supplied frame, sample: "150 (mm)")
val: 16.1 (mm)
